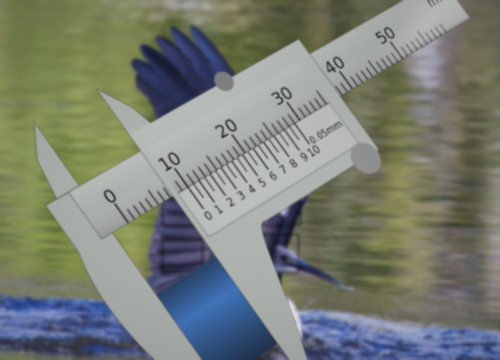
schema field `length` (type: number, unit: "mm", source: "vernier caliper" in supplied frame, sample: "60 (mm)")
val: 10.0 (mm)
